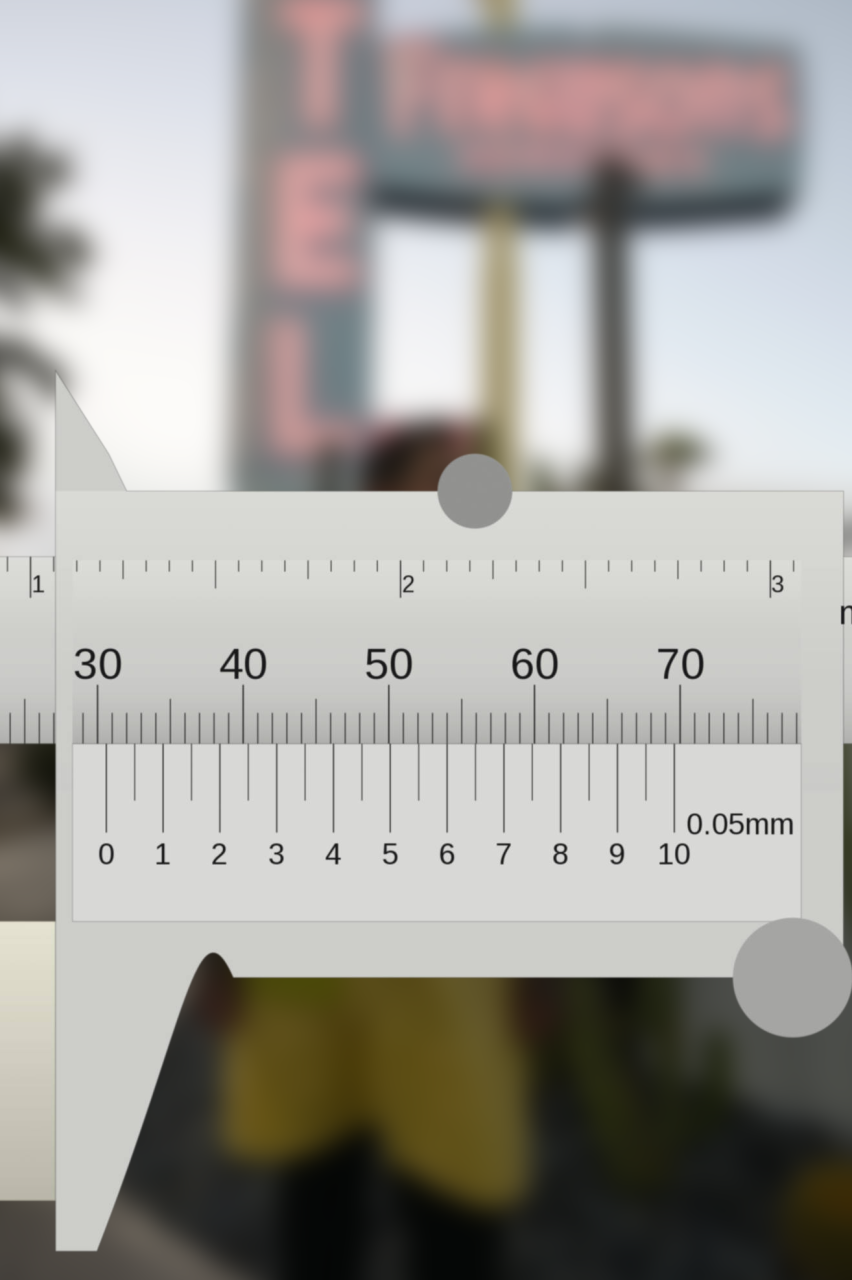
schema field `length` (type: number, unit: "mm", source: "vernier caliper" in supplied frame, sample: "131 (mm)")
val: 30.6 (mm)
